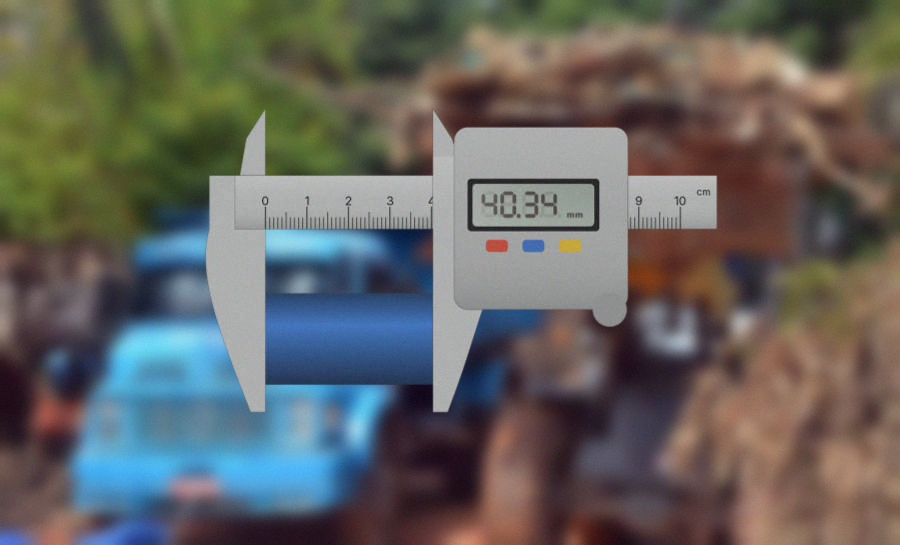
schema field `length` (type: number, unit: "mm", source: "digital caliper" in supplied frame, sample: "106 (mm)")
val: 40.34 (mm)
